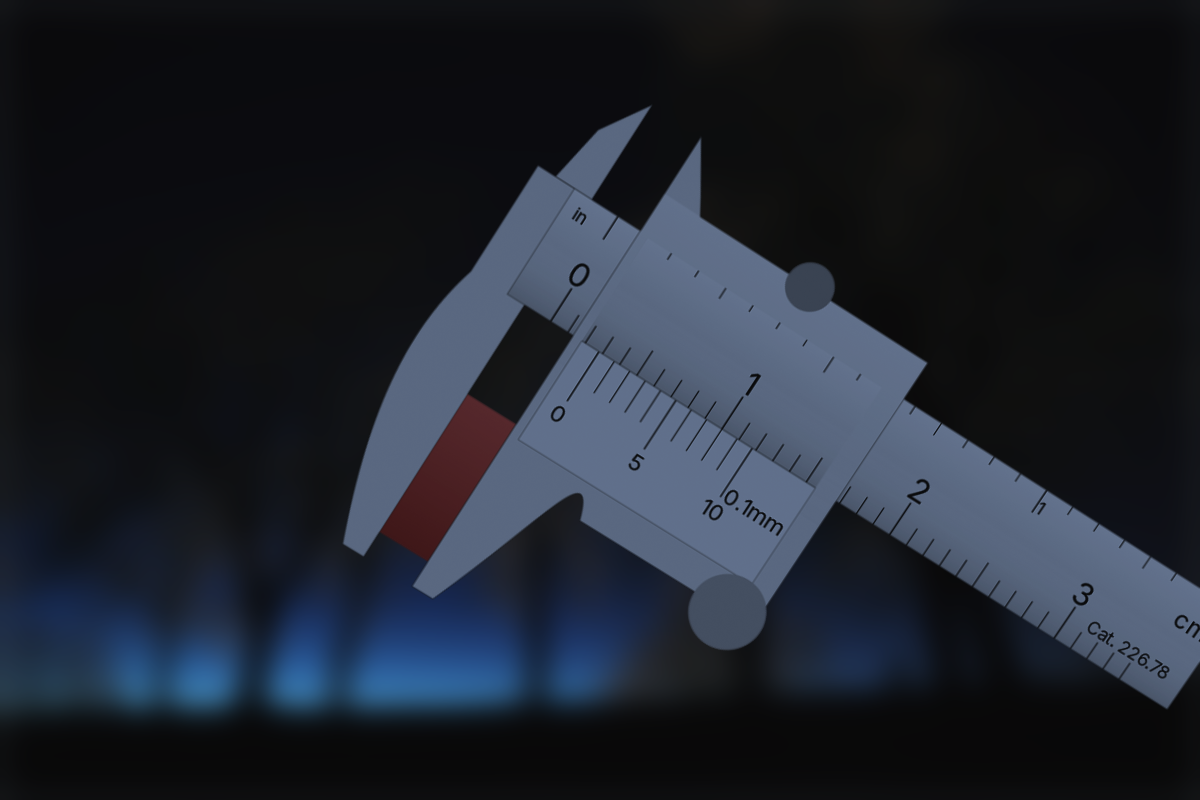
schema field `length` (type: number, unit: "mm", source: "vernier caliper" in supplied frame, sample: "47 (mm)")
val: 2.8 (mm)
